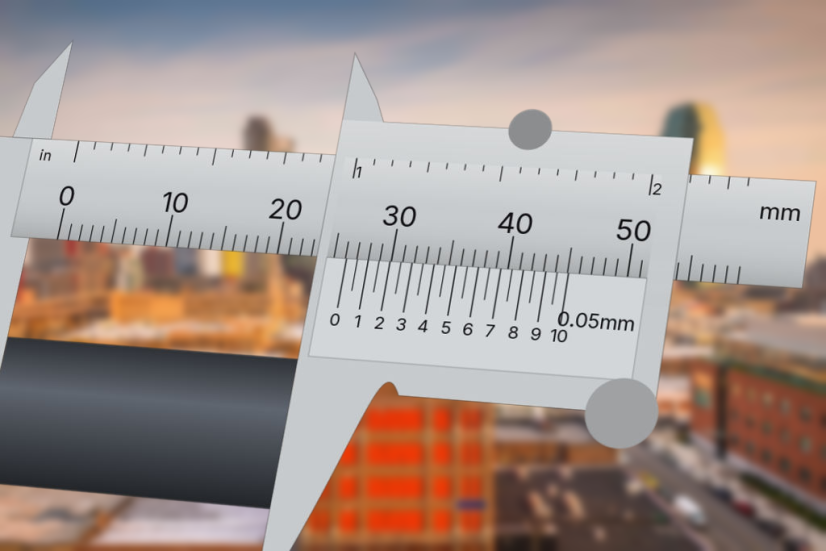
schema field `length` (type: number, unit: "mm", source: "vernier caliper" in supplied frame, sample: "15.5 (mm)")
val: 26.1 (mm)
